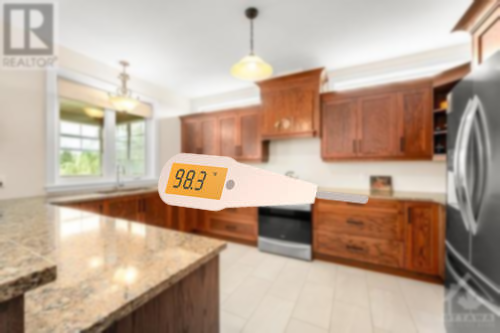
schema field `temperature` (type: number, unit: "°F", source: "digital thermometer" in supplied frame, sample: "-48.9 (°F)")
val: 98.3 (°F)
